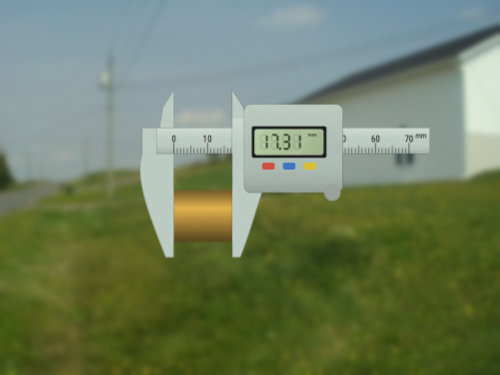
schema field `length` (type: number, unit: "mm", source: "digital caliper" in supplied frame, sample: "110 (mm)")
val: 17.31 (mm)
